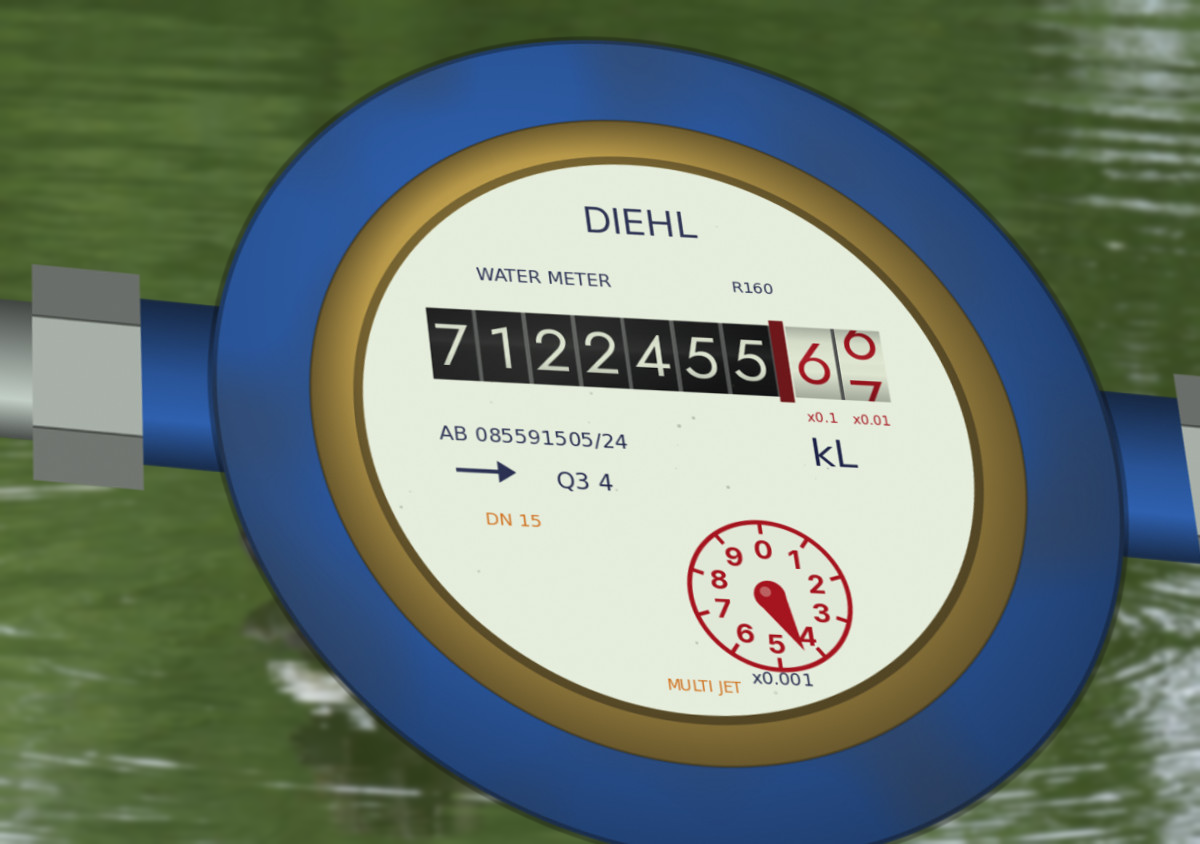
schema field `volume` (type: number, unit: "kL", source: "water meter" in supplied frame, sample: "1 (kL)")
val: 7122455.664 (kL)
